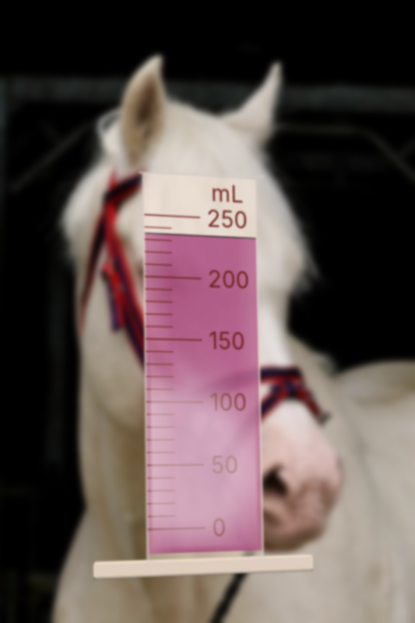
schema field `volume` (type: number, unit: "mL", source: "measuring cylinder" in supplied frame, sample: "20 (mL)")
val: 235 (mL)
